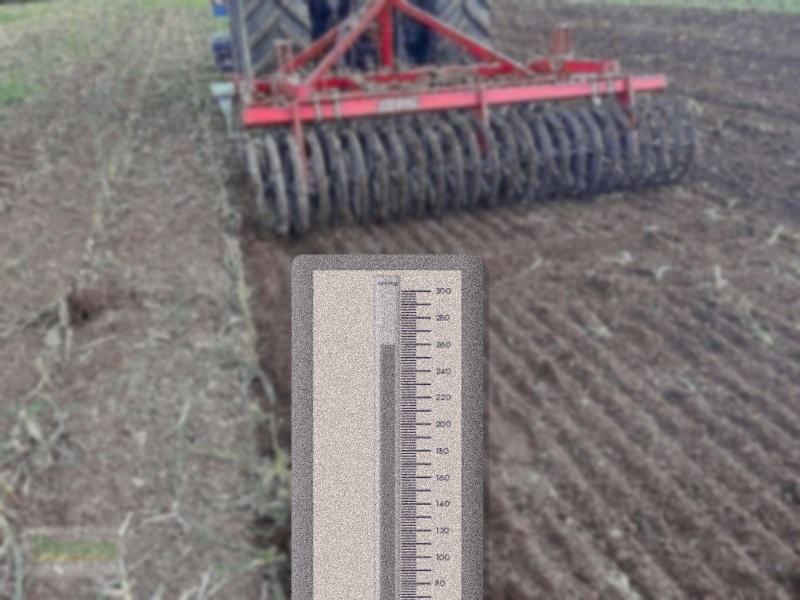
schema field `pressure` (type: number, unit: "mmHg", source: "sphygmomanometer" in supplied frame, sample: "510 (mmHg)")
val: 260 (mmHg)
